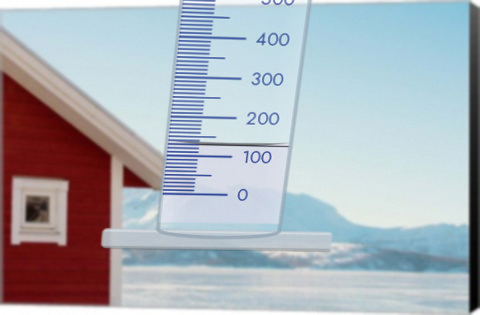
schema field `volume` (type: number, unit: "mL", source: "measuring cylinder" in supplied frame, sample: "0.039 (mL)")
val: 130 (mL)
